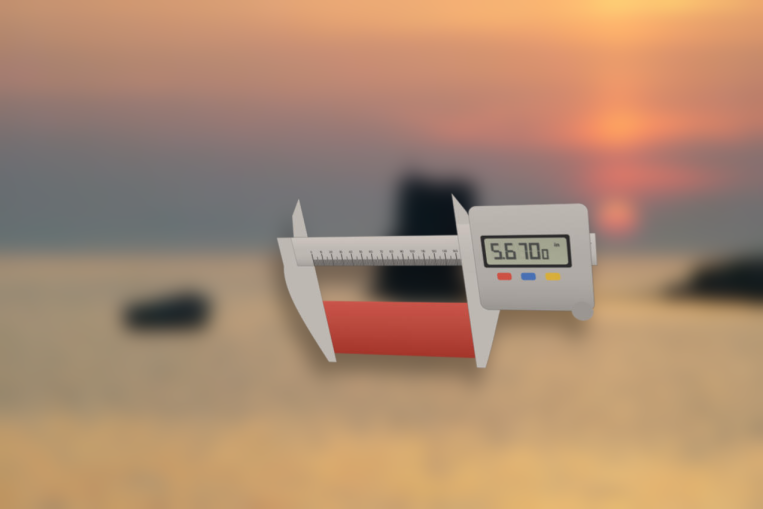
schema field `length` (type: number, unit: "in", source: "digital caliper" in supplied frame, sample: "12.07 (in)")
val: 5.6700 (in)
